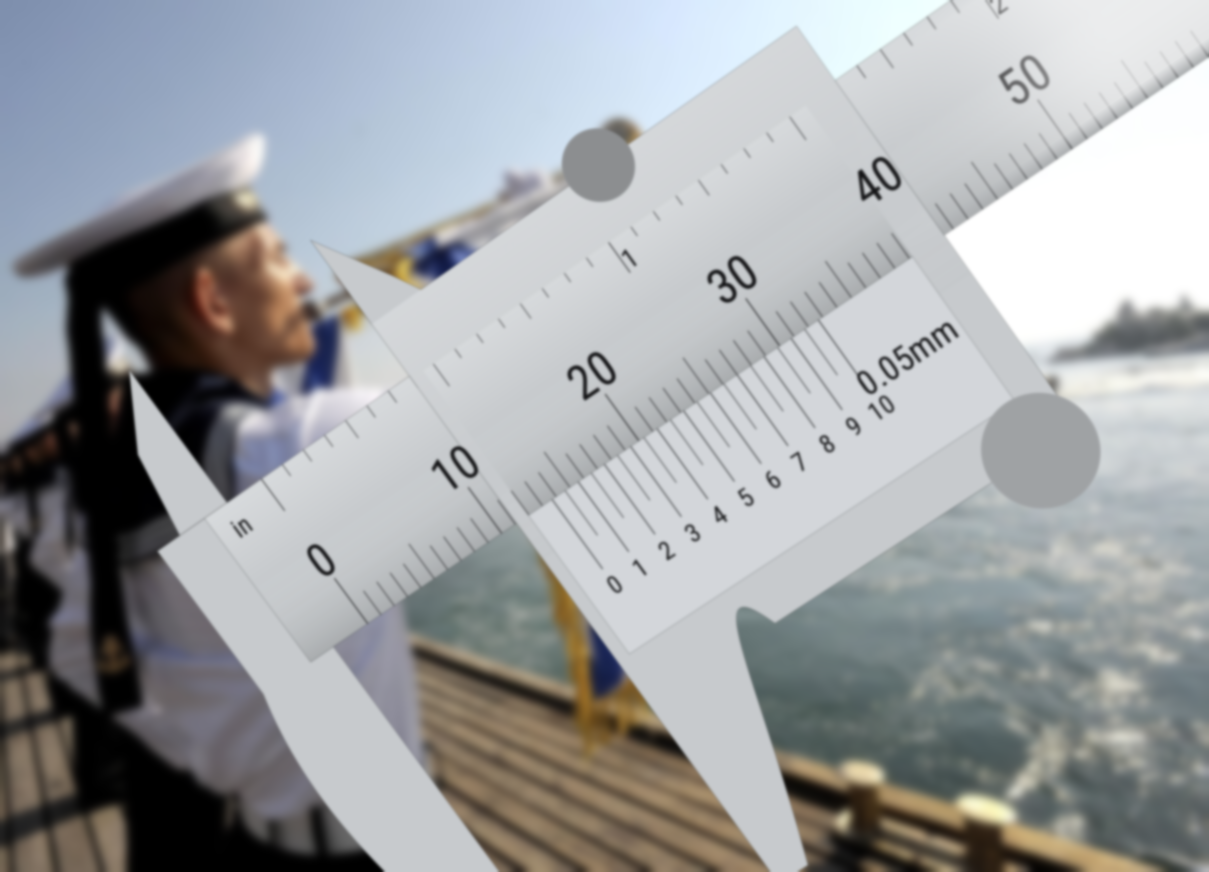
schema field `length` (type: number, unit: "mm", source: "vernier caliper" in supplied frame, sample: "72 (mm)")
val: 13.7 (mm)
